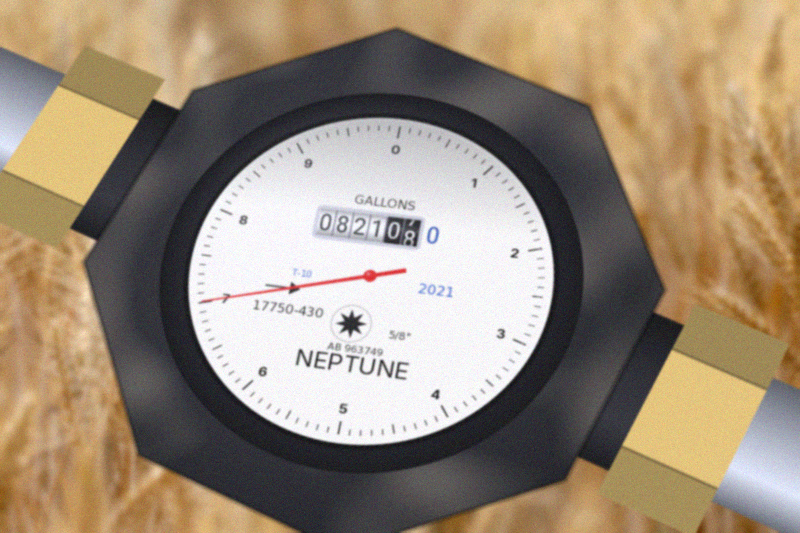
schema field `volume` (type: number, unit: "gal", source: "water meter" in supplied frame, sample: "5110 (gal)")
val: 821077.0 (gal)
